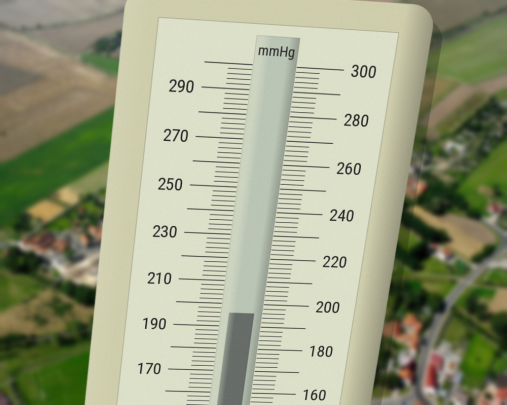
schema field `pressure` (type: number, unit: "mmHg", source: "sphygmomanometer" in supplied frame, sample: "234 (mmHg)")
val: 196 (mmHg)
